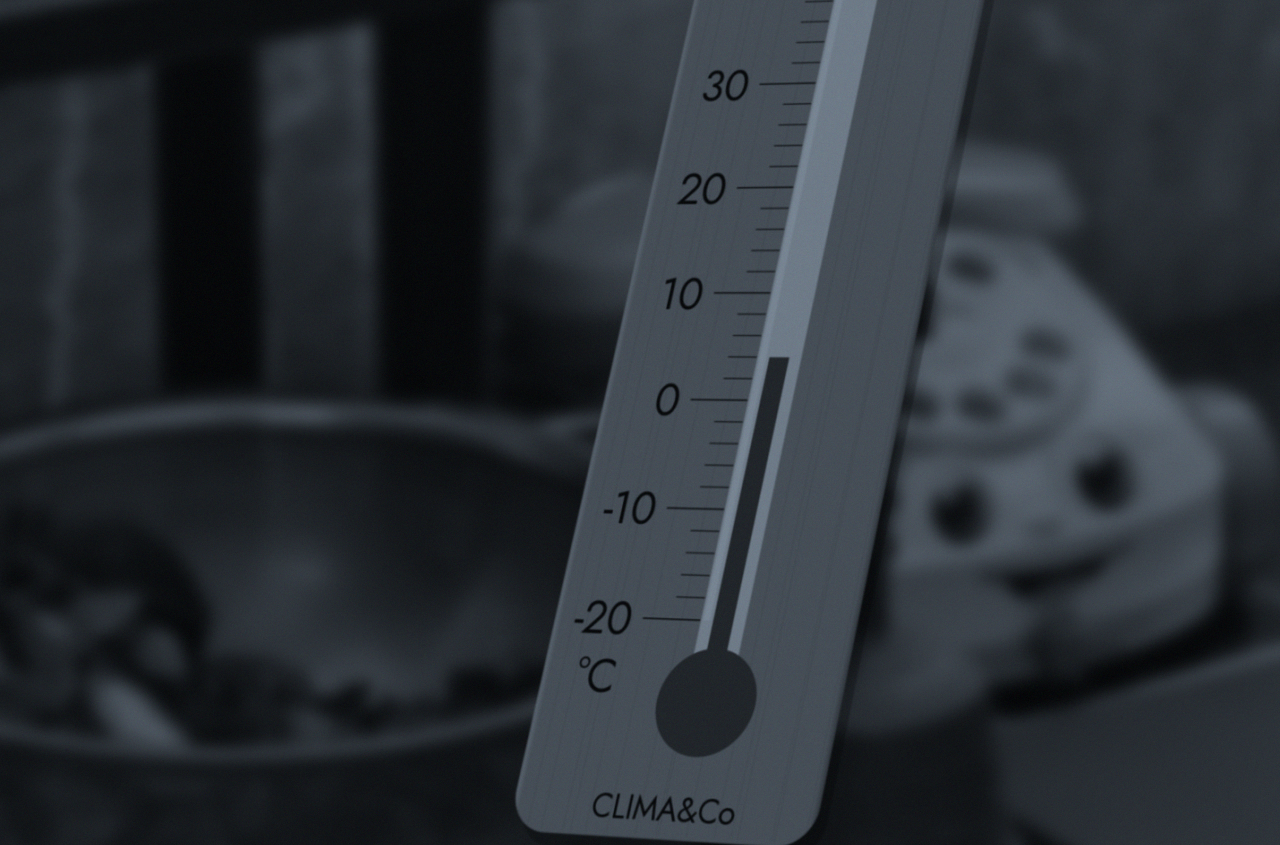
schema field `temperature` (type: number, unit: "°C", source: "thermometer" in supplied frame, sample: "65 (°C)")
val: 4 (°C)
